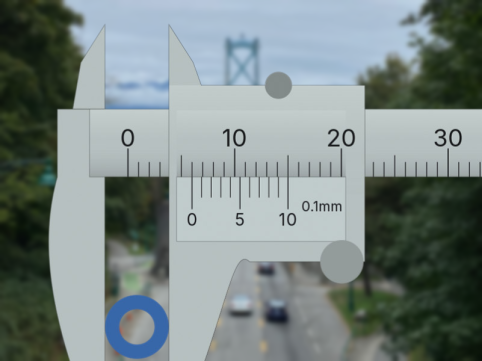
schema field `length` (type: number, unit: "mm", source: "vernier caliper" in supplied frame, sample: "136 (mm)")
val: 6.0 (mm)
